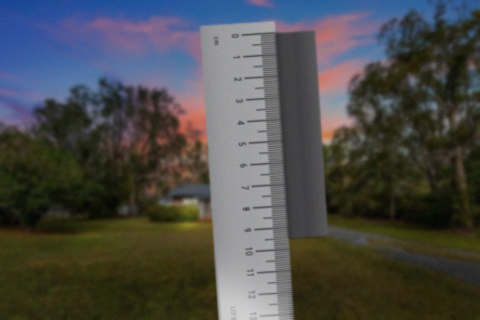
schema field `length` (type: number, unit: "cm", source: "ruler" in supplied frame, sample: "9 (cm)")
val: 9.5 (cm)
